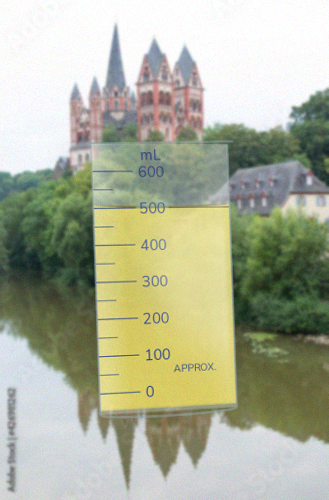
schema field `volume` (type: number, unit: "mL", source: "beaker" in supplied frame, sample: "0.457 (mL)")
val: 500 (mL)
